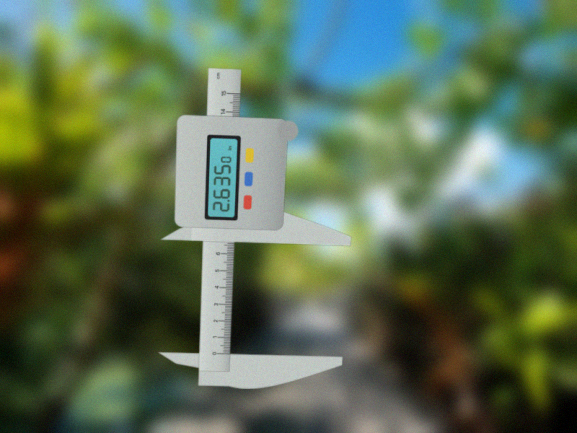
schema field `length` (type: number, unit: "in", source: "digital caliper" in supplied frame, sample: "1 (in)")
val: 2.6350 (in)
